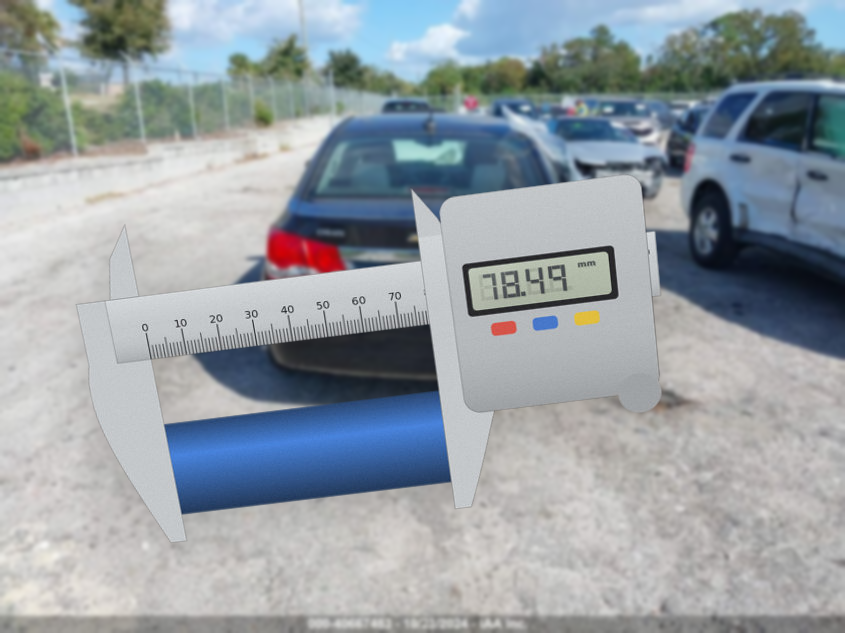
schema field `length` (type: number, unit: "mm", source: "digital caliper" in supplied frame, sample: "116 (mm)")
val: 78.49 (mm)
